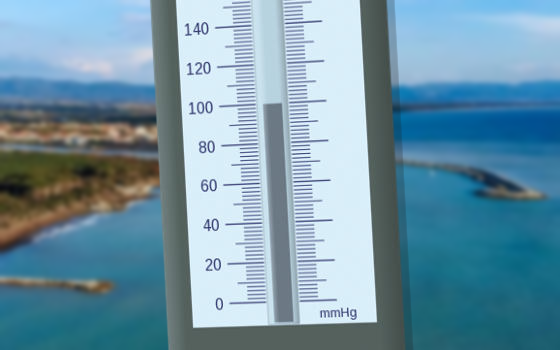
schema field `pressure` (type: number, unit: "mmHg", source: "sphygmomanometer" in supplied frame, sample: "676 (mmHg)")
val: 100 (mmHg)
